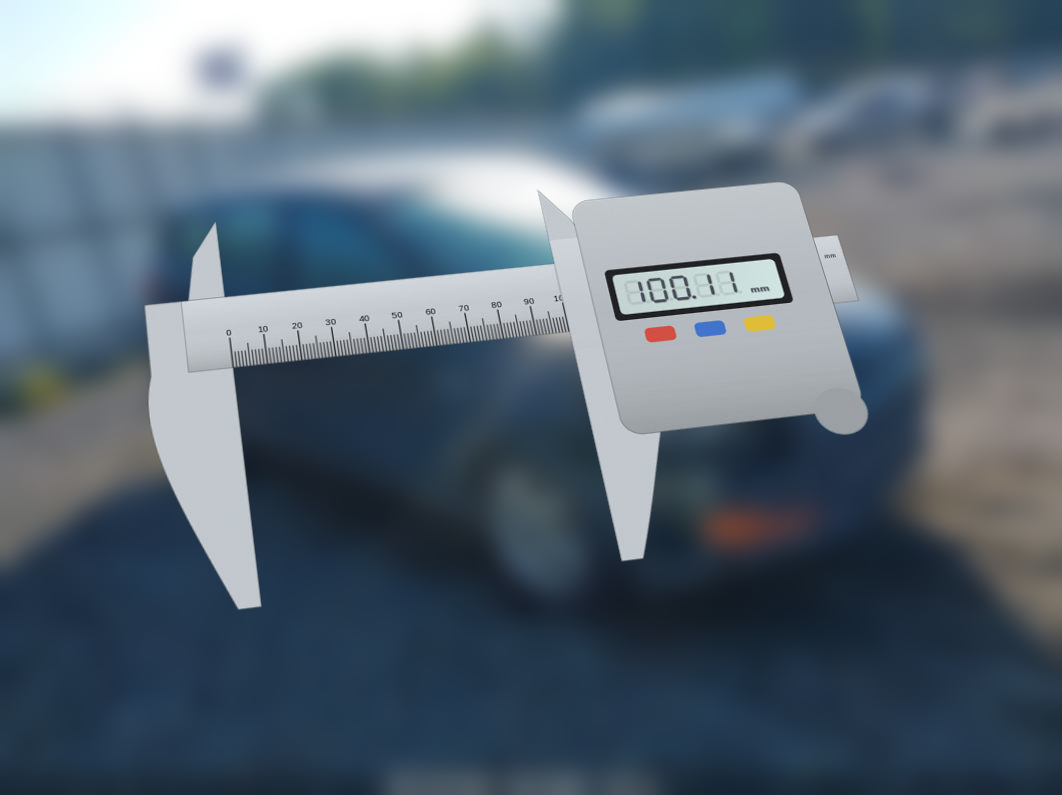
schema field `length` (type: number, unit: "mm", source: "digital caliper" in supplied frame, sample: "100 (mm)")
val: 100.11 (mm)
